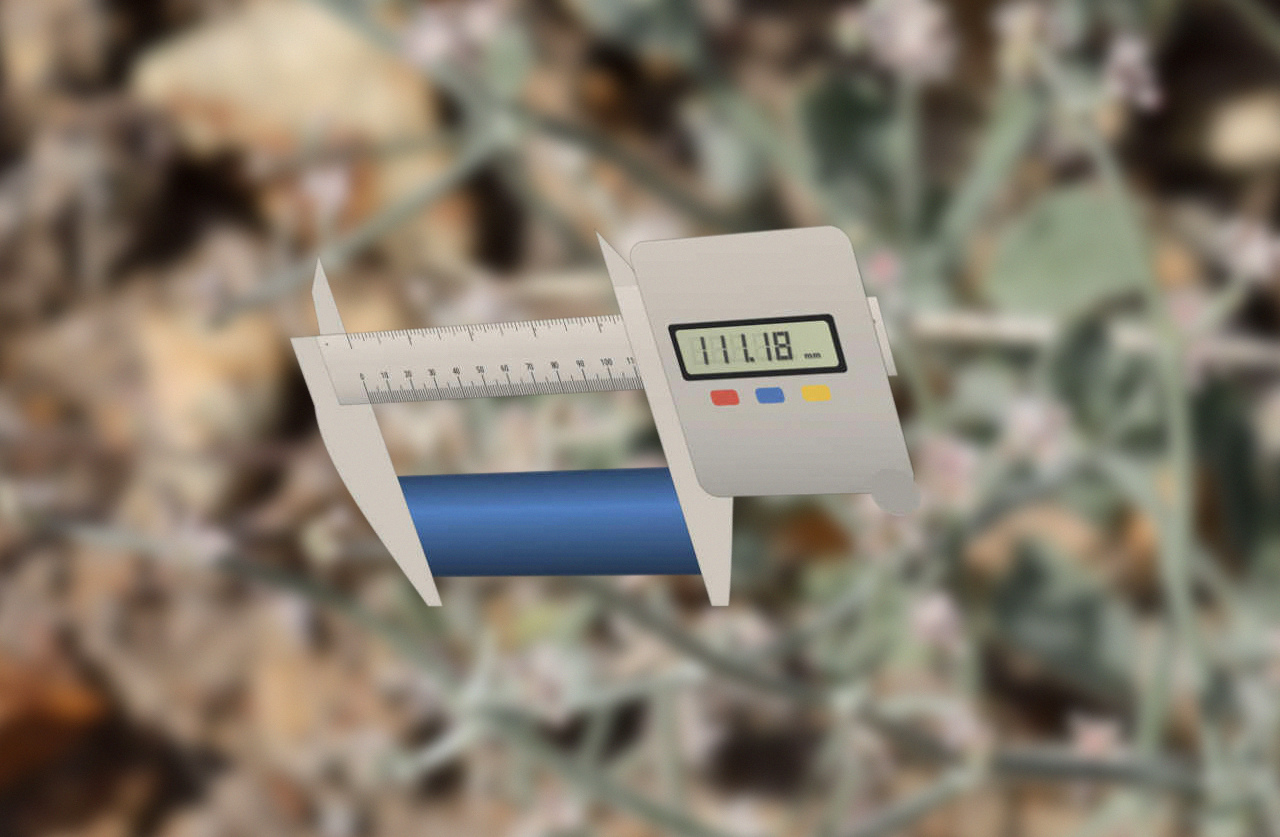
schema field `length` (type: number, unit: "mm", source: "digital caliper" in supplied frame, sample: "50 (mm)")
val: 111.18 (mm)
